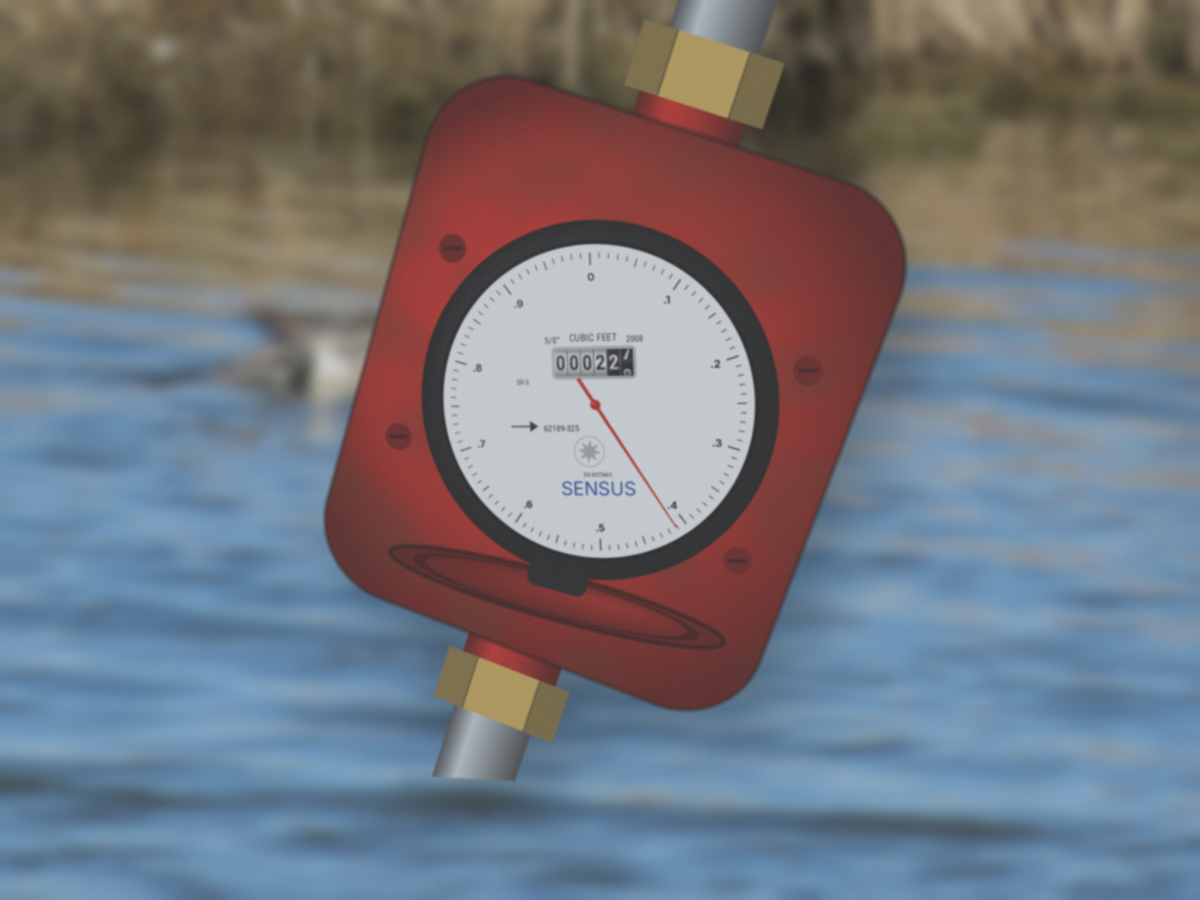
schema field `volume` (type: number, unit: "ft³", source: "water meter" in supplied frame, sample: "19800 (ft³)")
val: 227.41 (ft³)
